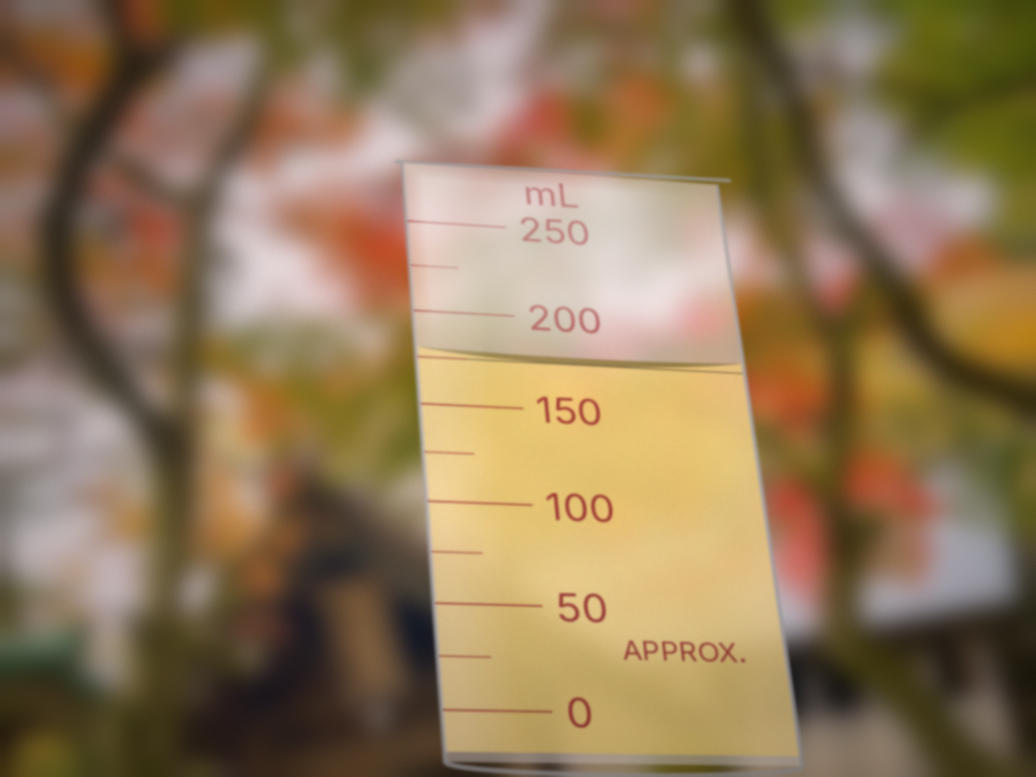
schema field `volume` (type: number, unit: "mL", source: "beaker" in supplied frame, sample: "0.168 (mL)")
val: 175 (mL)
